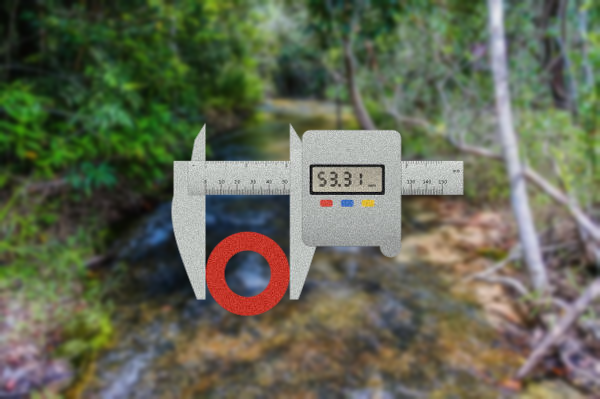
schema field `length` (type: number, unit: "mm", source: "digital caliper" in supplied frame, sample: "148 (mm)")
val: 53.31 (mm)
